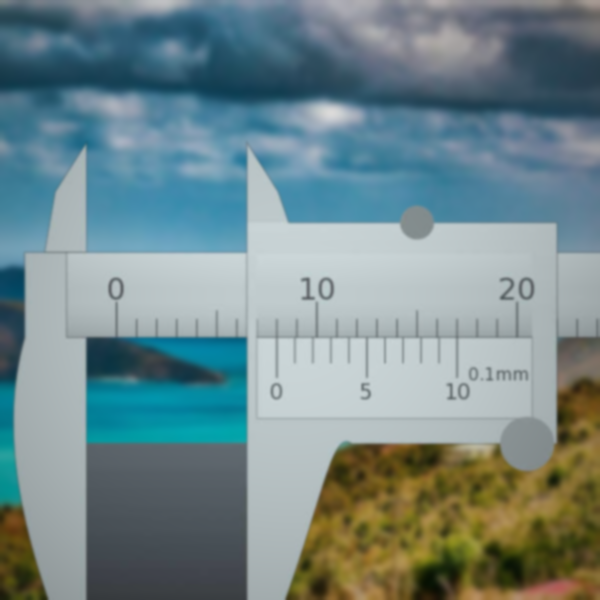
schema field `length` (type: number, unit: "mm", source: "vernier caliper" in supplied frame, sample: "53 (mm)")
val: 8.0 (mm)
